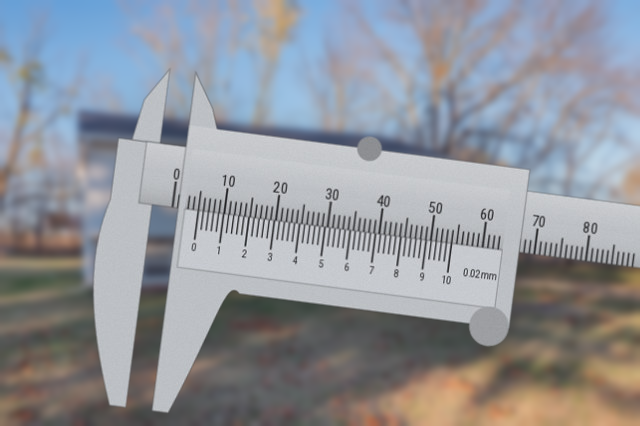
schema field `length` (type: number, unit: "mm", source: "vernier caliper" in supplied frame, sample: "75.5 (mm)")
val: 5.0 (mm)
